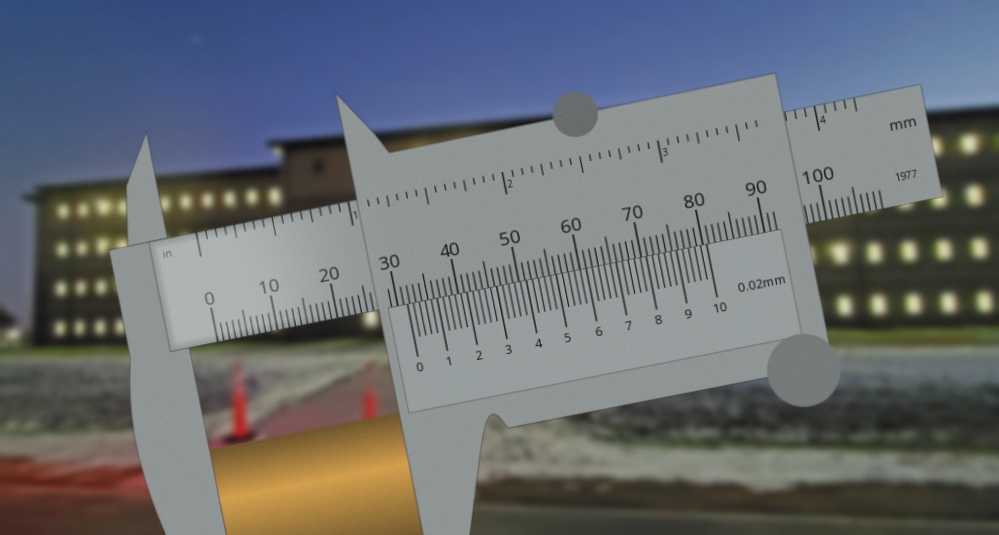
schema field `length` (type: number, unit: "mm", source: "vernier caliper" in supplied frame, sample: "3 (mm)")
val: 31.6 (mm)
